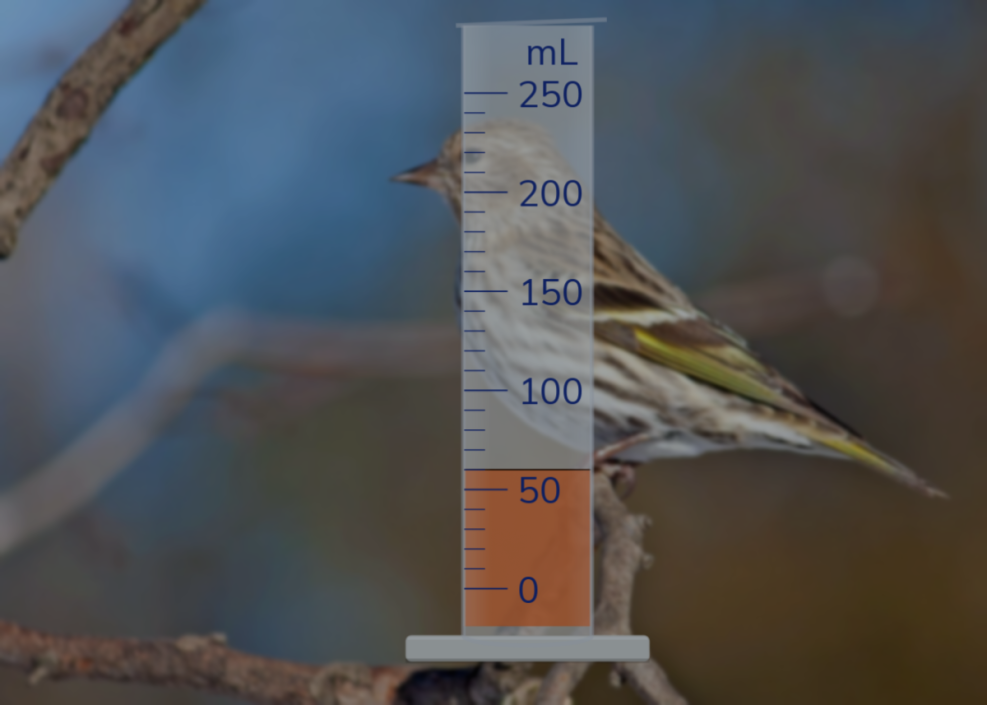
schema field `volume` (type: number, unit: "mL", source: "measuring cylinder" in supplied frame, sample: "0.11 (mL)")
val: 60 (mL)
